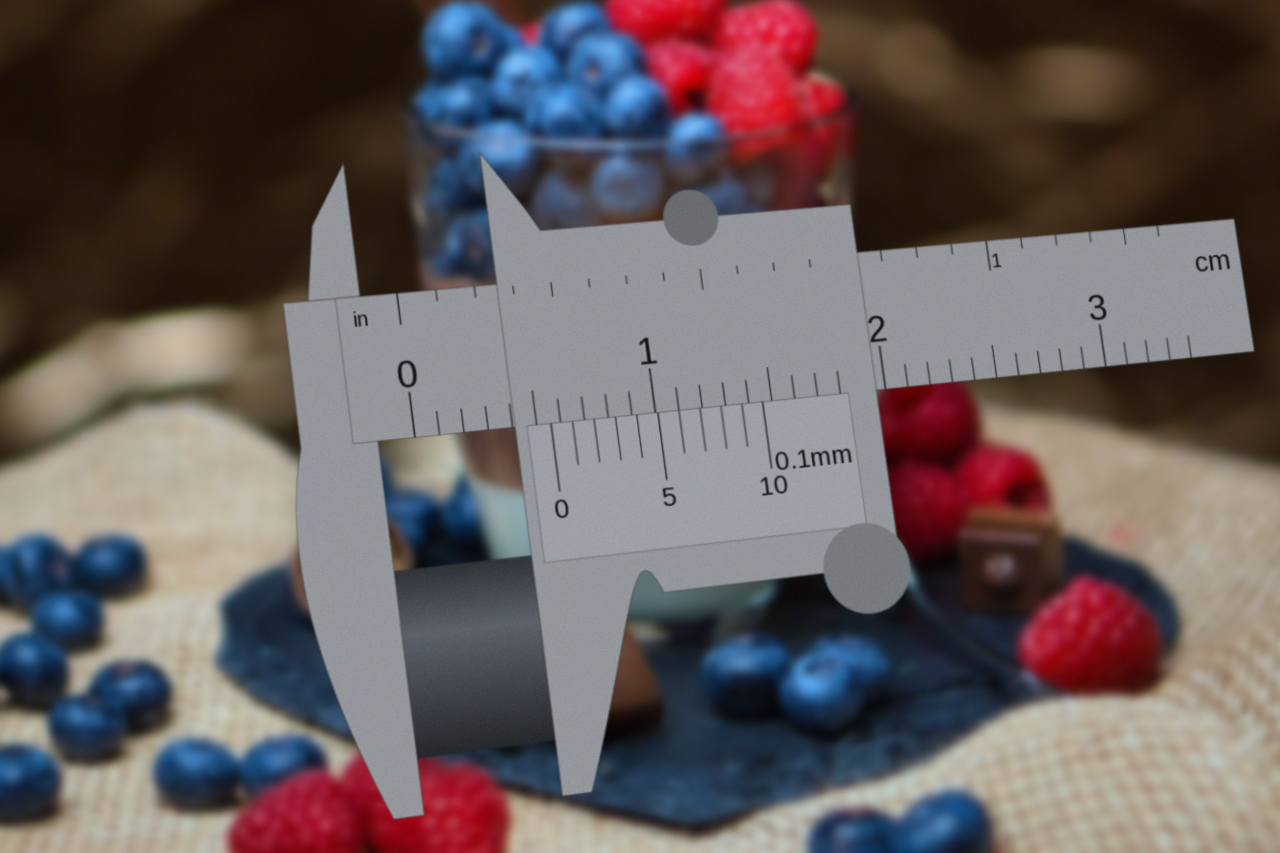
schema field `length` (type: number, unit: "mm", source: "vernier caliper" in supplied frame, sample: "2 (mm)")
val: 5.6 (mm)
